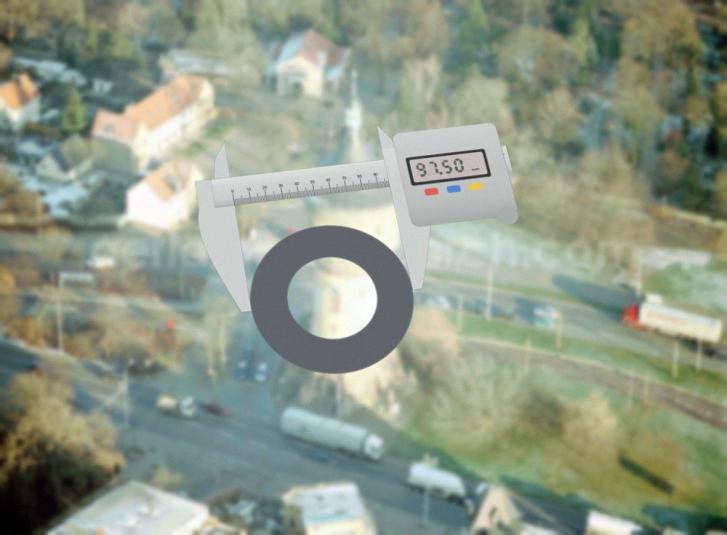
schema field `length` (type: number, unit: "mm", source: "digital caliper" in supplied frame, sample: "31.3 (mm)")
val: 97.50 (mm)
